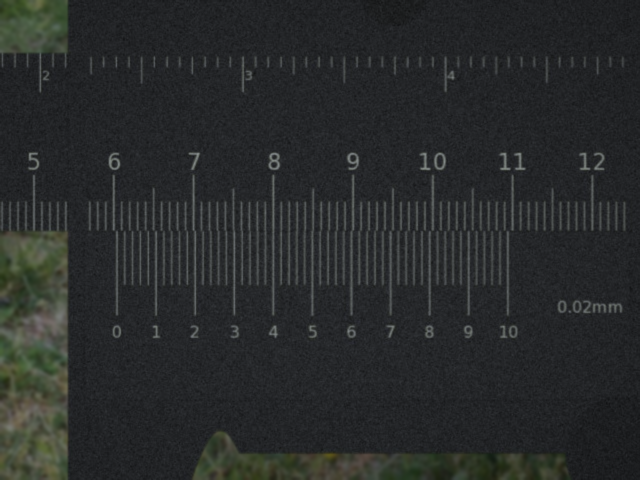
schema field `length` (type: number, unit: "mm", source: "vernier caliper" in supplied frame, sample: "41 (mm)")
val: 60.4 (mm)
